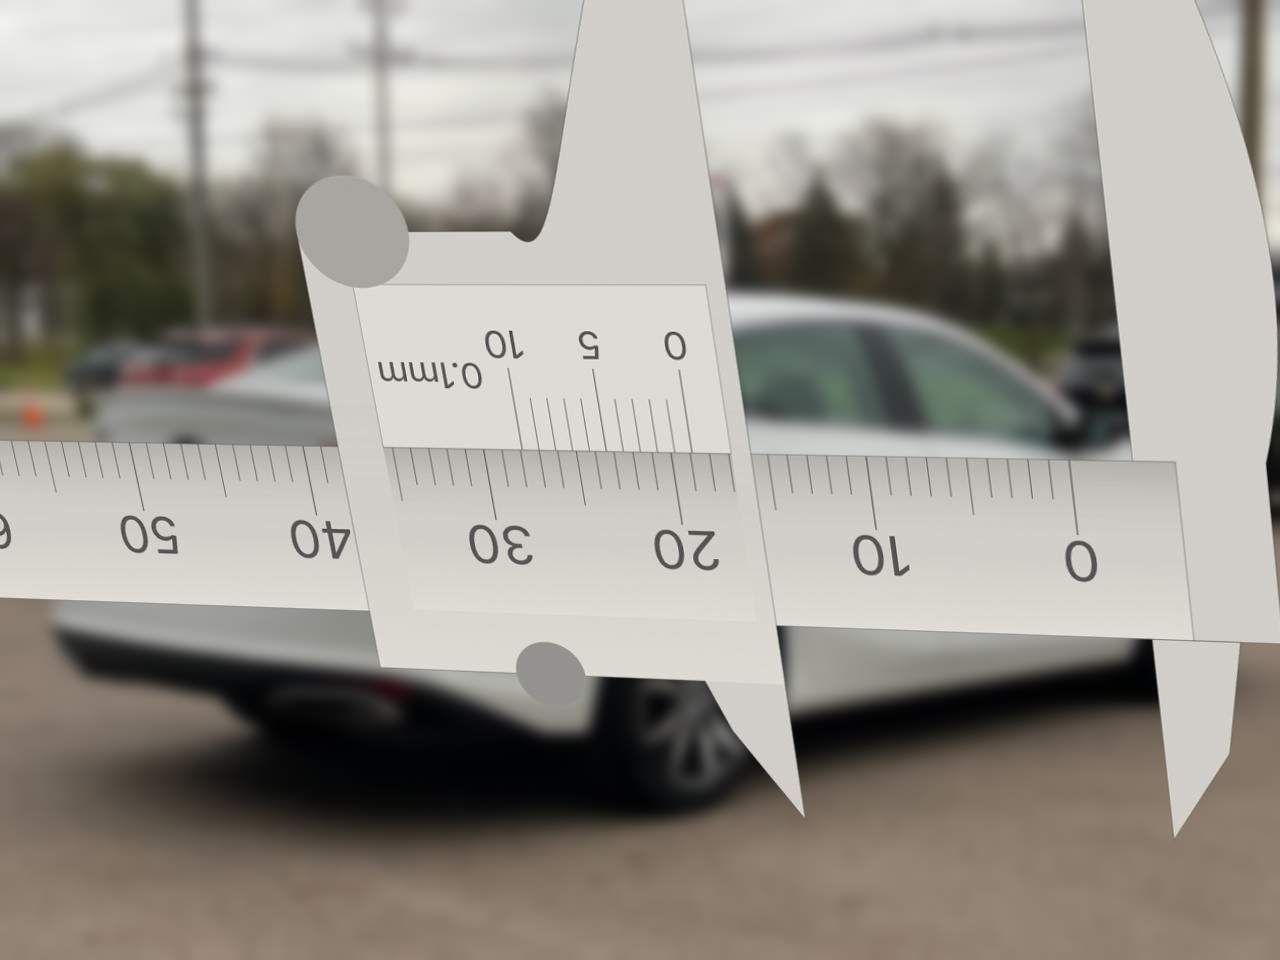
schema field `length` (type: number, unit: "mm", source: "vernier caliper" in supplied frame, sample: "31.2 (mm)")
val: 18.9 (mm)
